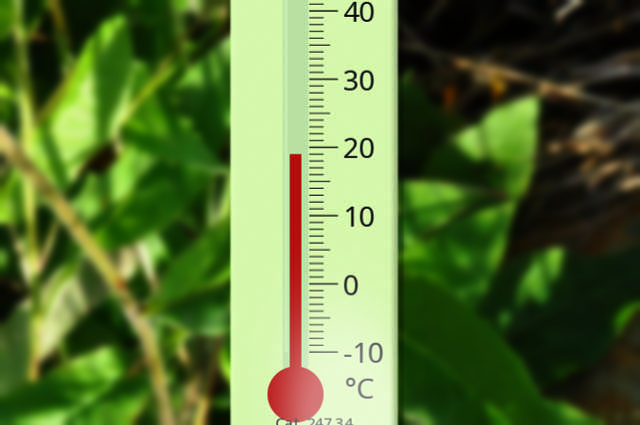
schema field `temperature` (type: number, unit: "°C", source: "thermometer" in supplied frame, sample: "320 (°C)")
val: 19 (°C)
